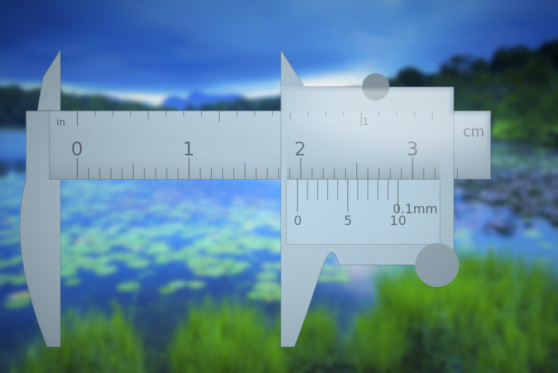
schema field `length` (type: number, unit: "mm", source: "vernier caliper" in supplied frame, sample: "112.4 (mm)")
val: 19.7 (mm)
